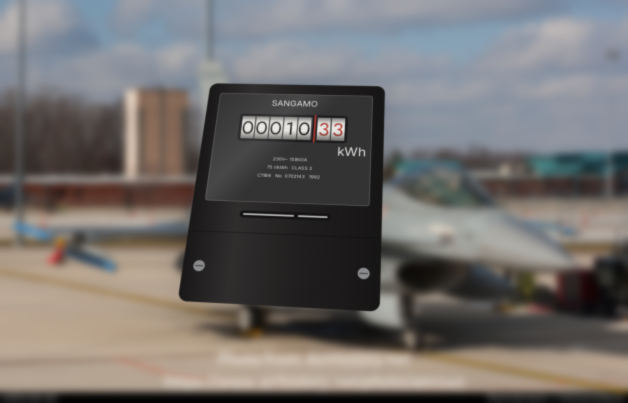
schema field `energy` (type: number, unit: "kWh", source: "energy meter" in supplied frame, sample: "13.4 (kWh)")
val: 10.33 (kWh)
